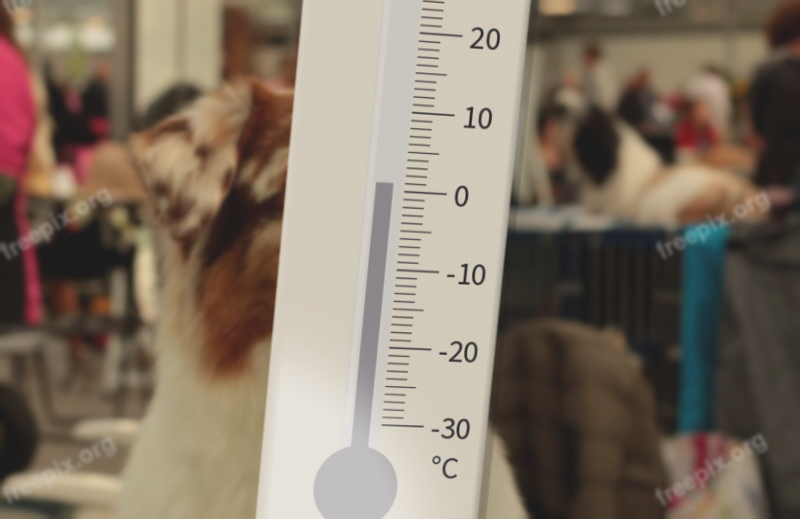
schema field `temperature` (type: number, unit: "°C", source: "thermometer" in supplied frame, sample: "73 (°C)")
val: 1 (°C)
